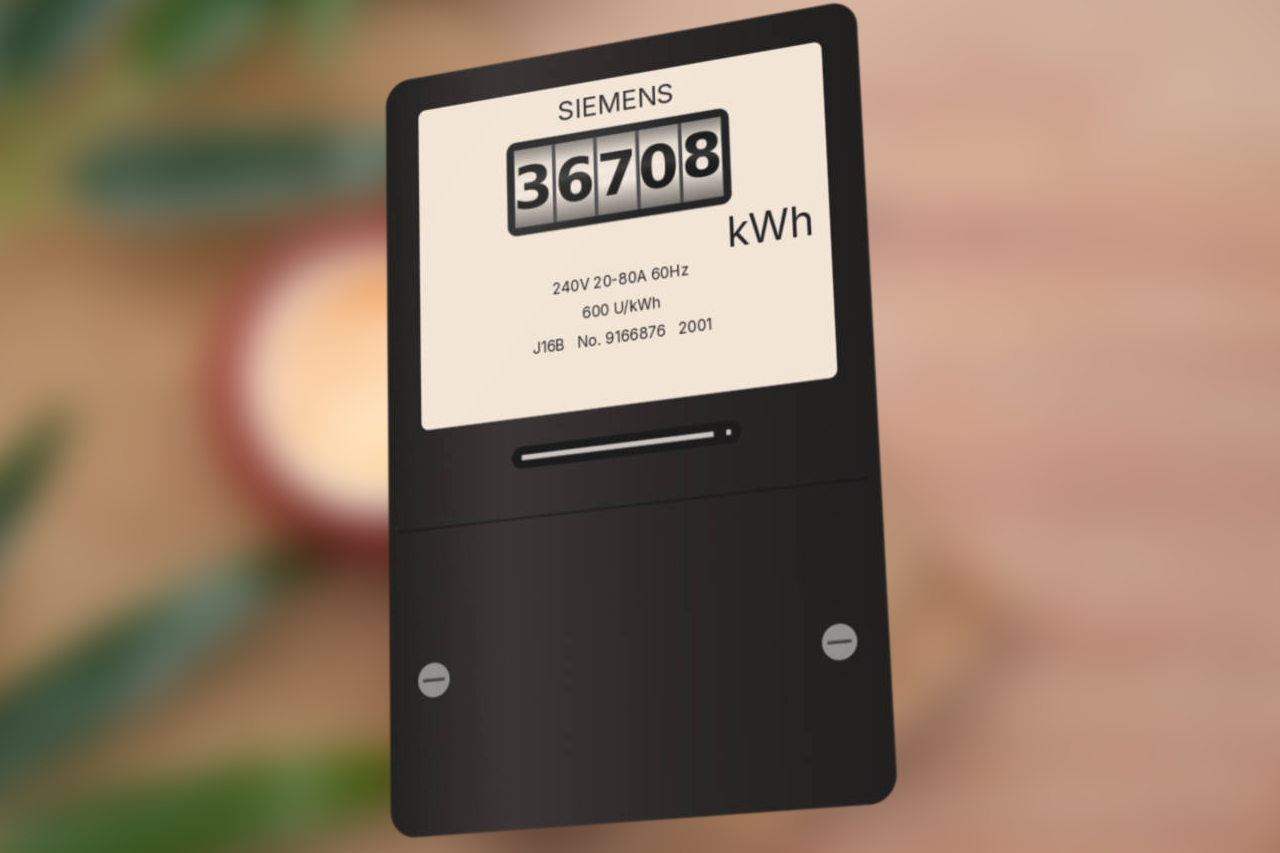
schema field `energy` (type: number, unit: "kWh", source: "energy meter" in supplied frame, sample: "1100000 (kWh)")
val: 36708 (kWh)
